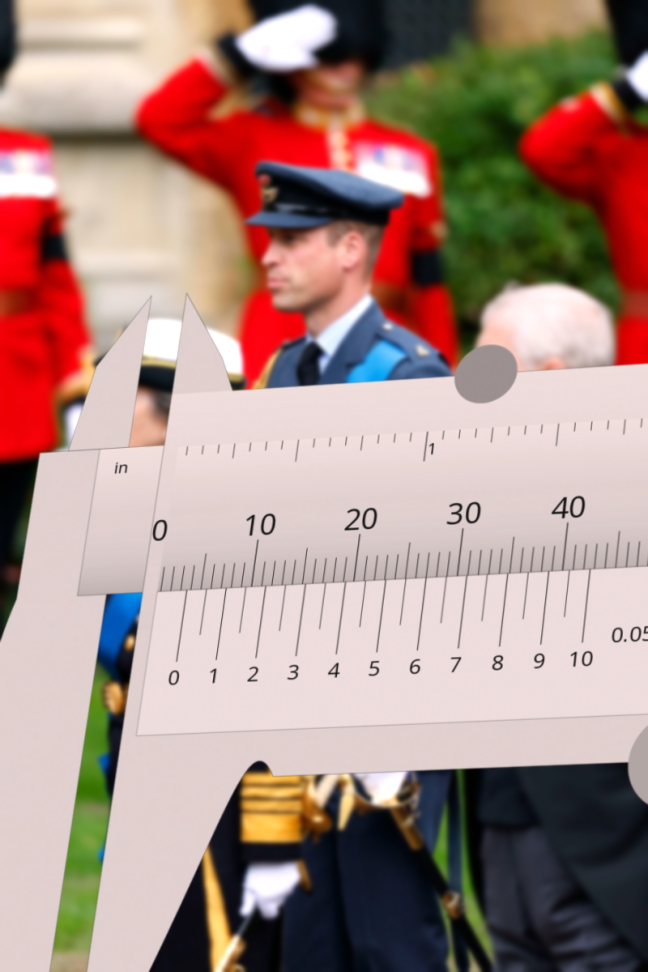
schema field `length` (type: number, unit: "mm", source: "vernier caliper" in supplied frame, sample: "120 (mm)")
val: 3.6 (mm)
